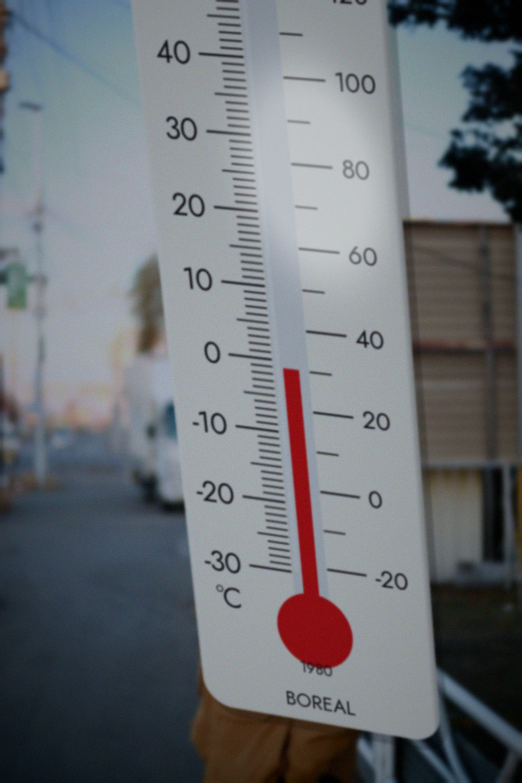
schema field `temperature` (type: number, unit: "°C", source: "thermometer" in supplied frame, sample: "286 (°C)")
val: -1 (°C)
